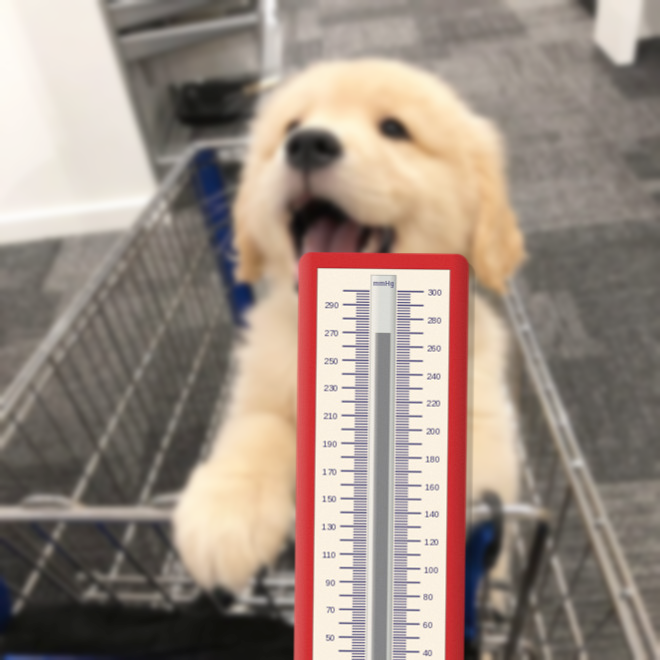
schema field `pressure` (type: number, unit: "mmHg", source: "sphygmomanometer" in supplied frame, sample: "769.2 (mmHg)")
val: 270 (mmHg)
